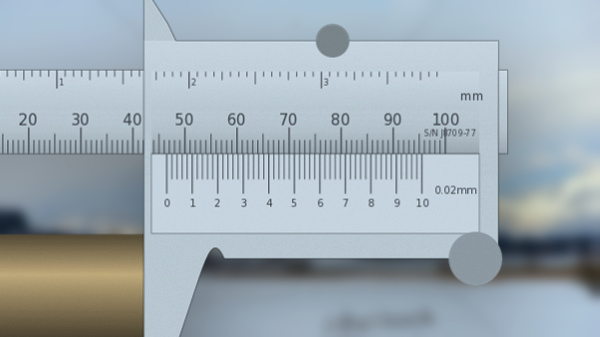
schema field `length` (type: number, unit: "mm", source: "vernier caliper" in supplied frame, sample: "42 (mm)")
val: 46.5 (mm)
